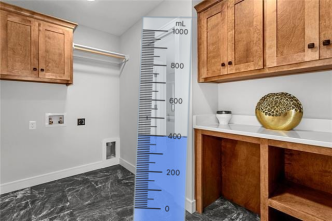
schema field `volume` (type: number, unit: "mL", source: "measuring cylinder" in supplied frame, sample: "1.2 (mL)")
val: 400 (mL)
